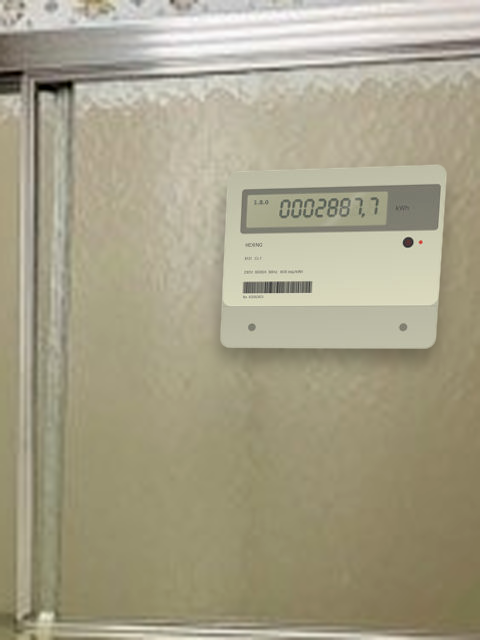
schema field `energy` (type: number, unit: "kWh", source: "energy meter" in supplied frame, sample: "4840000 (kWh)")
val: 2887.7 (kWh)
